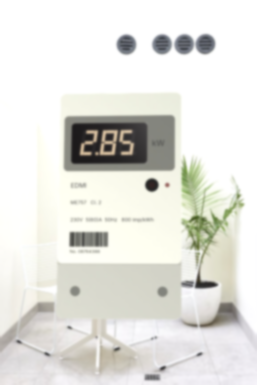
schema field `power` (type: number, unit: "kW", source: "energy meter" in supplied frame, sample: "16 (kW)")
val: 2.85 (kW)
